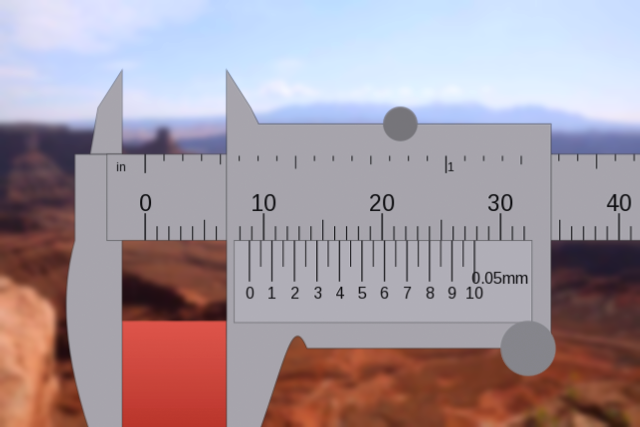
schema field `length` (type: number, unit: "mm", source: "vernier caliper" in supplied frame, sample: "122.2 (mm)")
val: 8.8 (mm)
